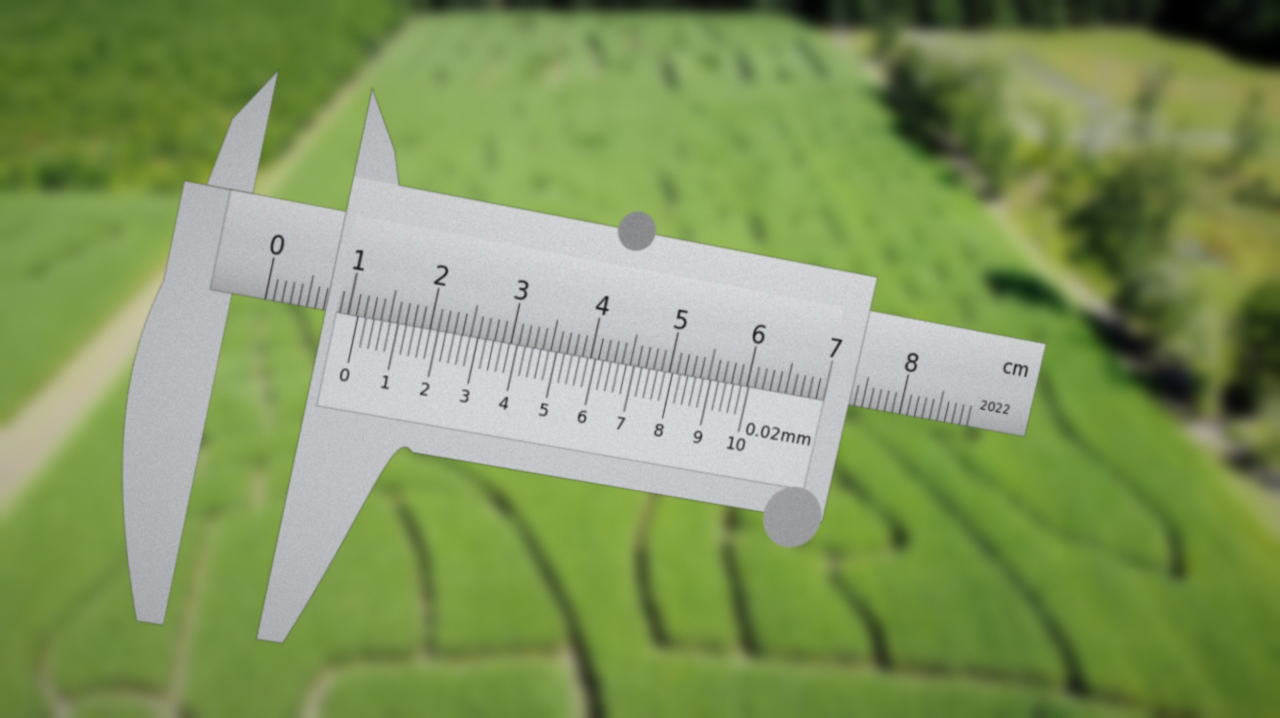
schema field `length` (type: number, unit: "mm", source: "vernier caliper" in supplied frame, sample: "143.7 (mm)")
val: 11.2 (mm)
